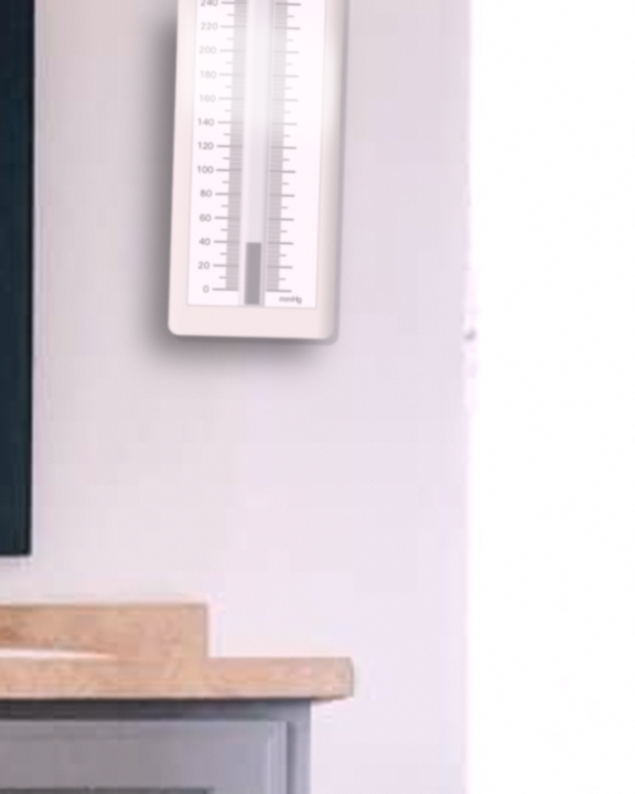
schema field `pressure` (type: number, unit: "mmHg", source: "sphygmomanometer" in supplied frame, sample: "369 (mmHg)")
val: 40 (mmHg)
